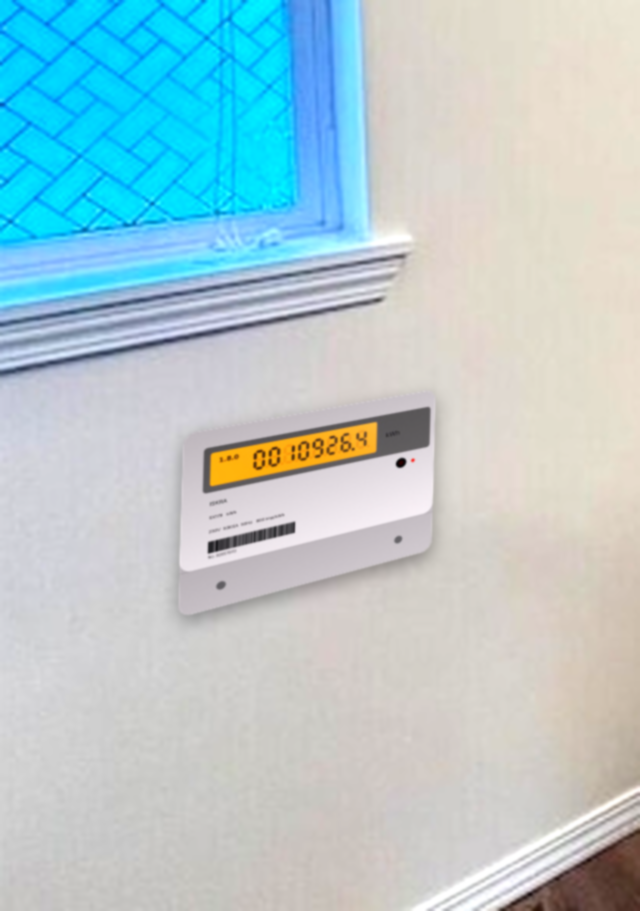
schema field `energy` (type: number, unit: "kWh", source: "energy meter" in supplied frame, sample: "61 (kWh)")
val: 10926.4 (kWh)
